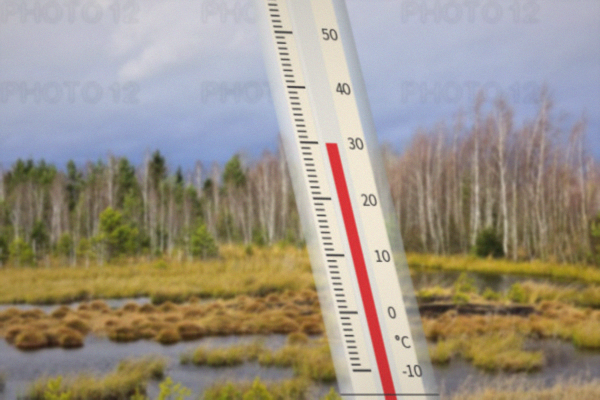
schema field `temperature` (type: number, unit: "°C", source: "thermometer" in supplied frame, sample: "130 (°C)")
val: 30 (°C)
